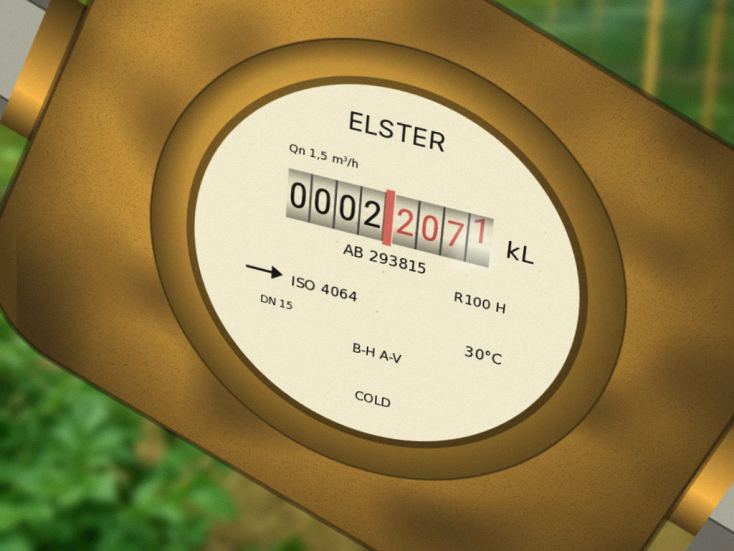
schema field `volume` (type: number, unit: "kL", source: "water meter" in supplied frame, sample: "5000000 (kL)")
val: 2.2071 (kL)
